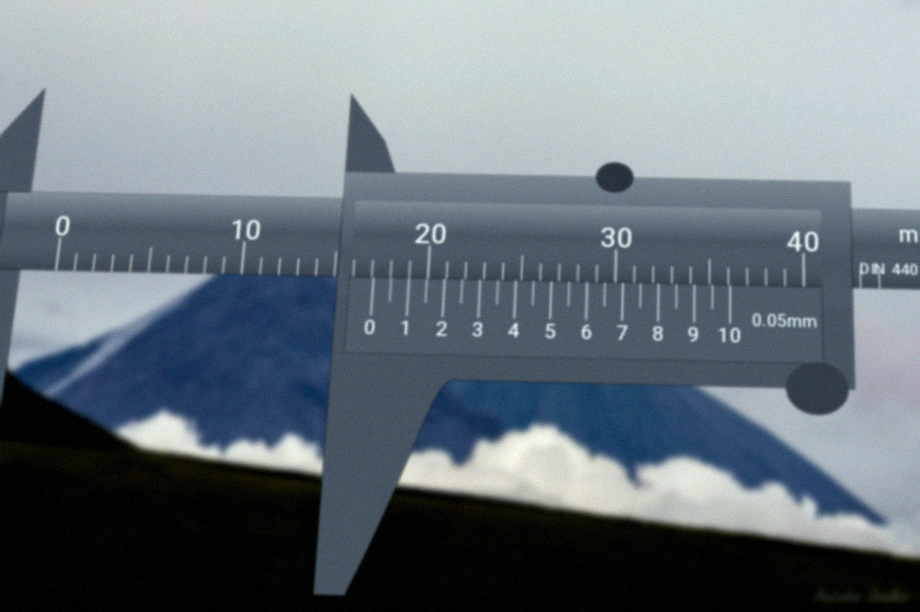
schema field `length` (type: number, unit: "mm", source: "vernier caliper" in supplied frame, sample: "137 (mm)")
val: 17.1 (mm)
